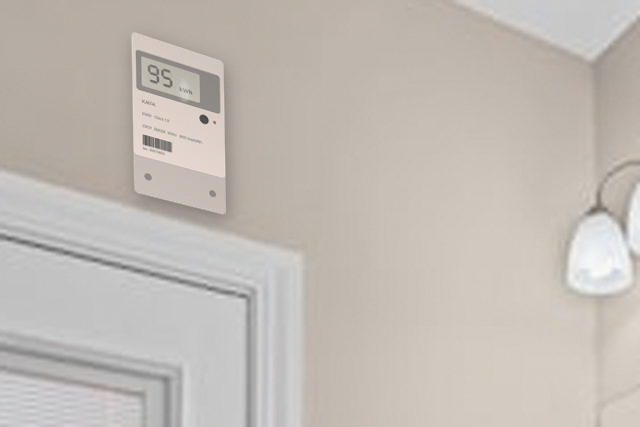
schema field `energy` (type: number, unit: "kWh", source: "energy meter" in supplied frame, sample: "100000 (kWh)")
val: 95 (kWh)
